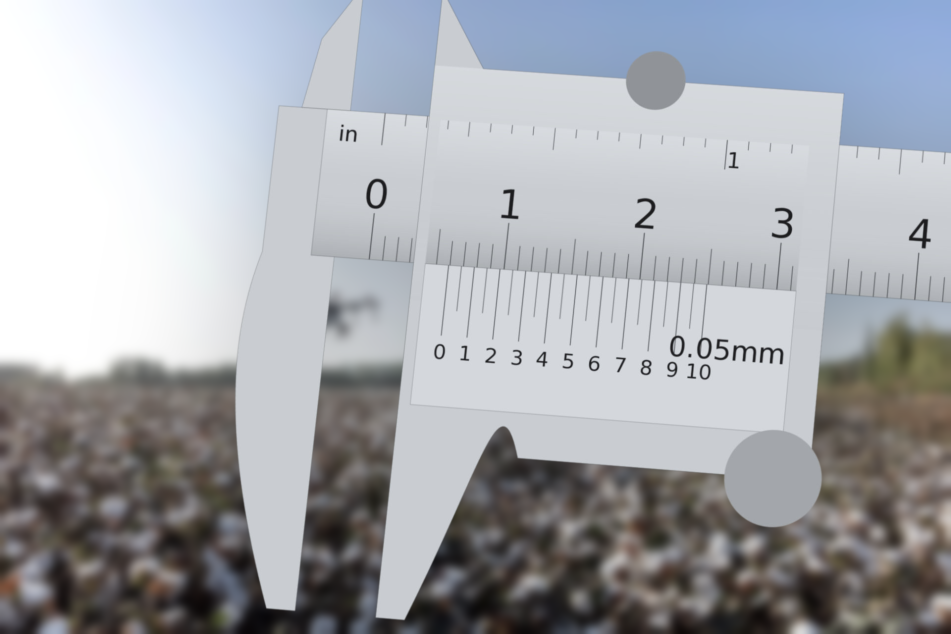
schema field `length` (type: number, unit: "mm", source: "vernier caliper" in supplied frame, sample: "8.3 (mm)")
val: 5.9 (mm)
